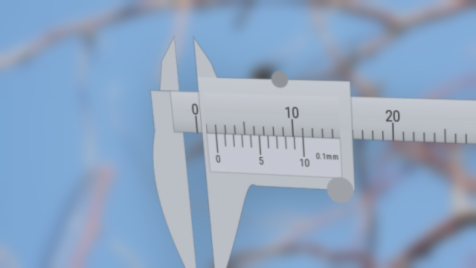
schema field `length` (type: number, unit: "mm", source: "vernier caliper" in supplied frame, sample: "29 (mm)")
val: 2.0 (mm)
